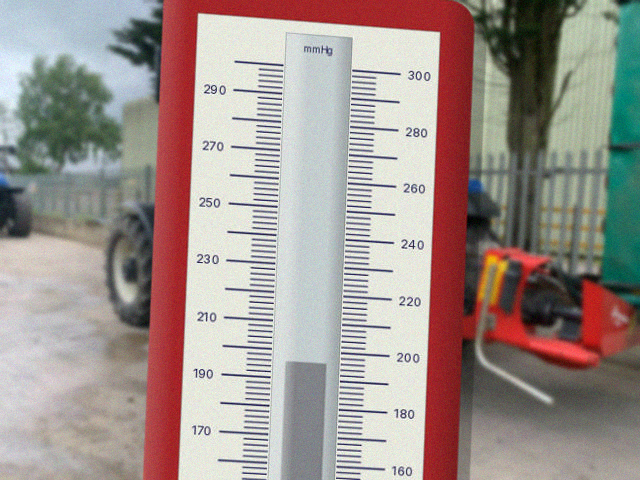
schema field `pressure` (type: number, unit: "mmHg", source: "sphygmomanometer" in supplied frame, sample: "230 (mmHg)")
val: 196 (mmHg)
